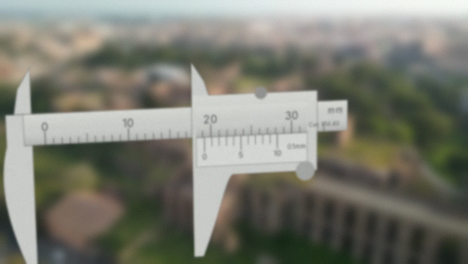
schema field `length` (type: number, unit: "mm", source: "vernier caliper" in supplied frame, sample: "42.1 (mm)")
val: 19.2 (mm)
